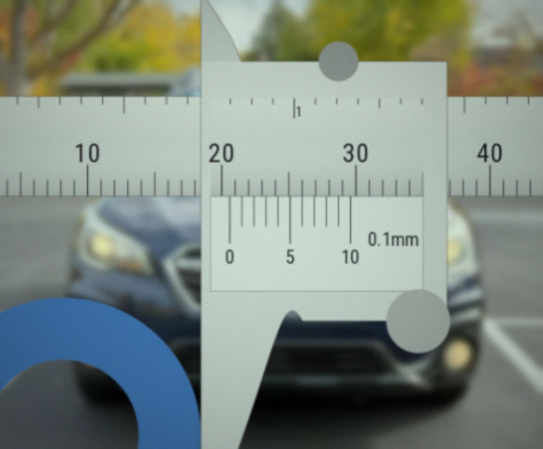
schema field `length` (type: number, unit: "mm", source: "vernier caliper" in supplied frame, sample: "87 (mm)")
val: 20.6 (mm)
